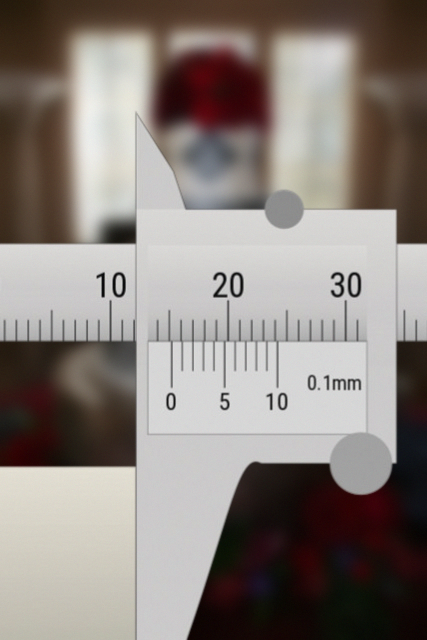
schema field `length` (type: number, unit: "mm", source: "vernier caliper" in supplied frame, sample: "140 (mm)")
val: 15.2 (mm)
